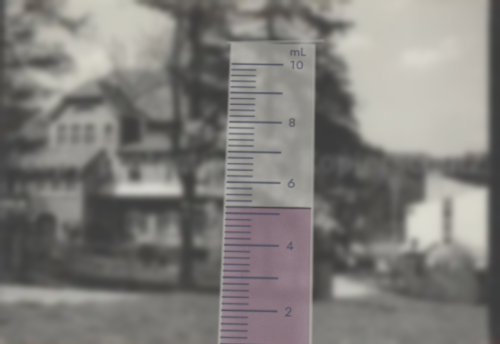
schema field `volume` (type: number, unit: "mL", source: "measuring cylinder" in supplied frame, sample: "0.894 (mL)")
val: 5.2 (mL)
